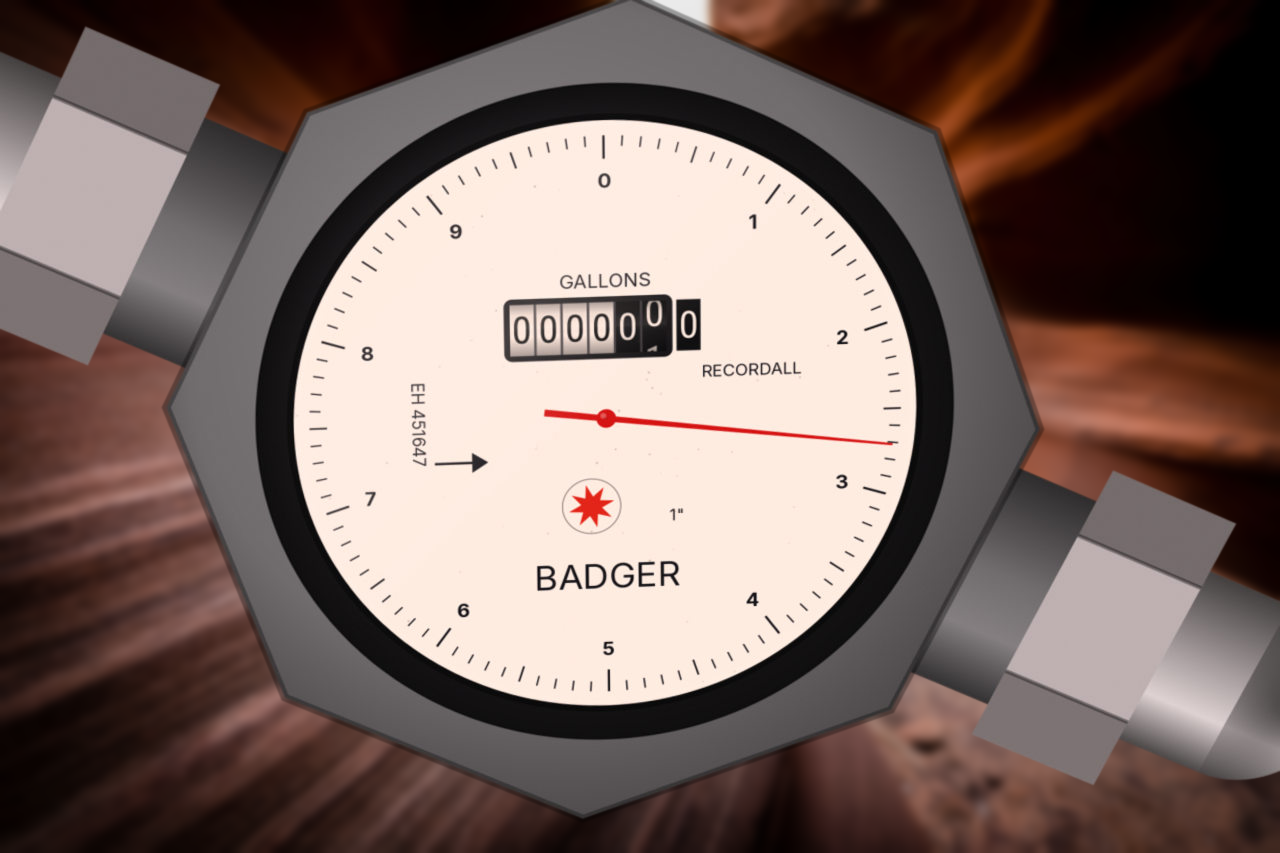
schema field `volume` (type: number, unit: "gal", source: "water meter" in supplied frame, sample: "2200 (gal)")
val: 2.7 (gal)
